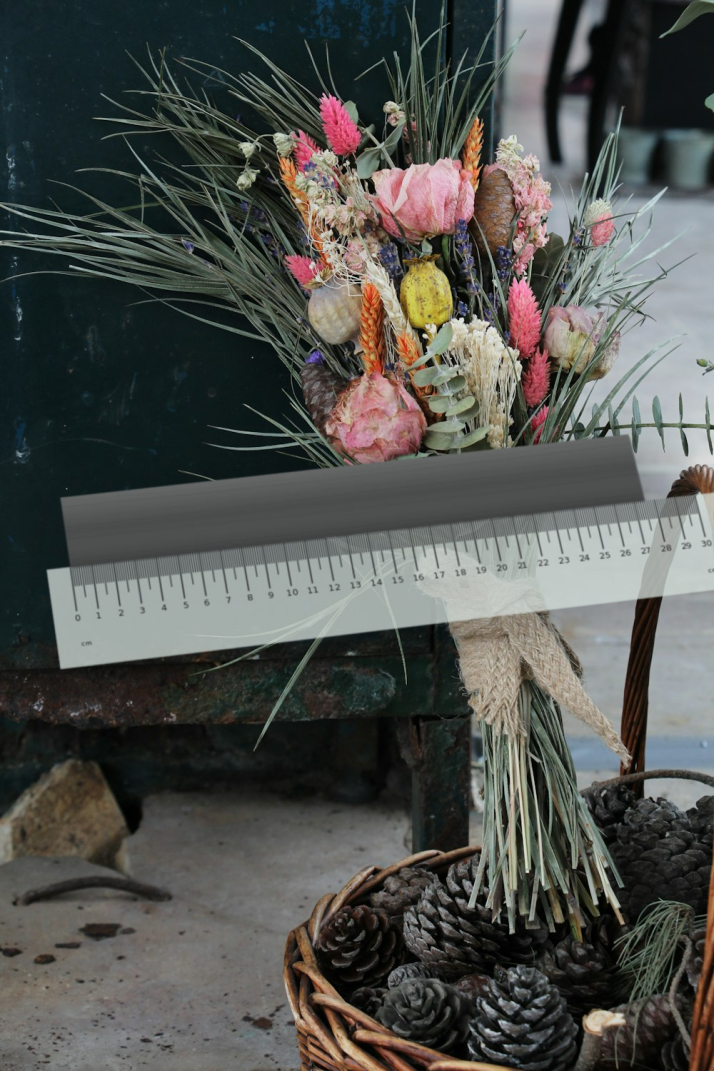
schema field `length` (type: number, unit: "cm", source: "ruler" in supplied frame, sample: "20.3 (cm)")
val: 27.5 (cm)
